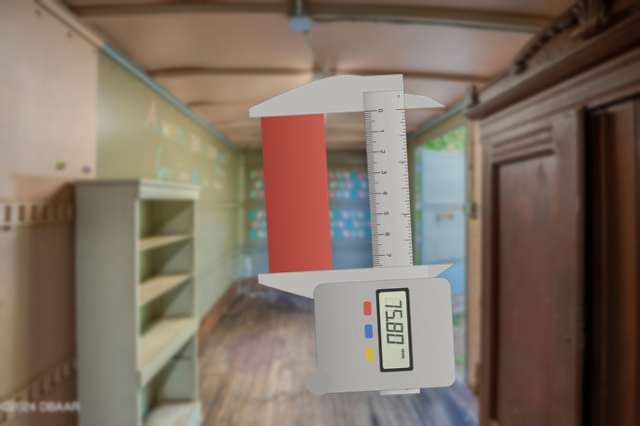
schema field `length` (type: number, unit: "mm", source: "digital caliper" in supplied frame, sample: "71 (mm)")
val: 75.80 (mm)
